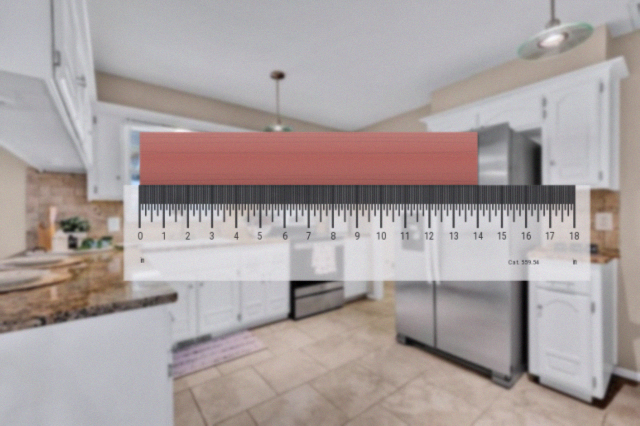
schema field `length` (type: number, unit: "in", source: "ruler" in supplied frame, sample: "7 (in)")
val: 14 (in)
